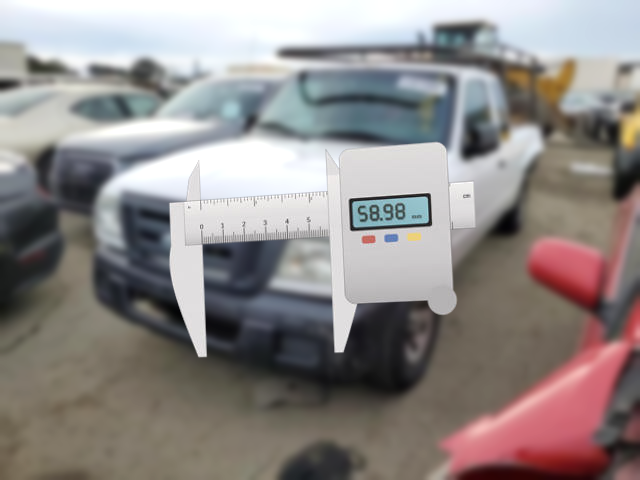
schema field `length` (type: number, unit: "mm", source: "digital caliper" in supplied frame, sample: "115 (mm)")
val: 58.98 (mm)
